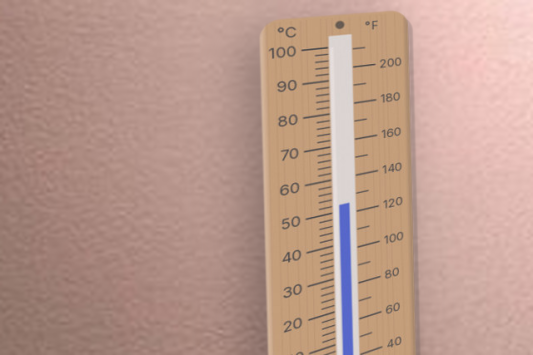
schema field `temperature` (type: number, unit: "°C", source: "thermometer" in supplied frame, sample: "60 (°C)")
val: 52 (°C)
